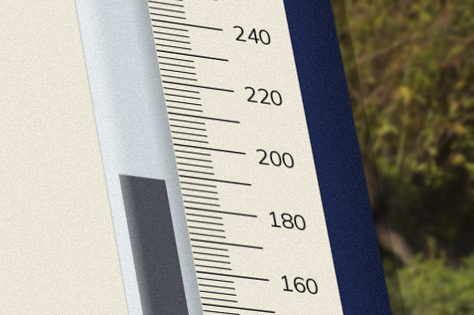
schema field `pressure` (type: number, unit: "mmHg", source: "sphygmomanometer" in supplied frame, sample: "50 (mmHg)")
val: 188 (mmHg)
